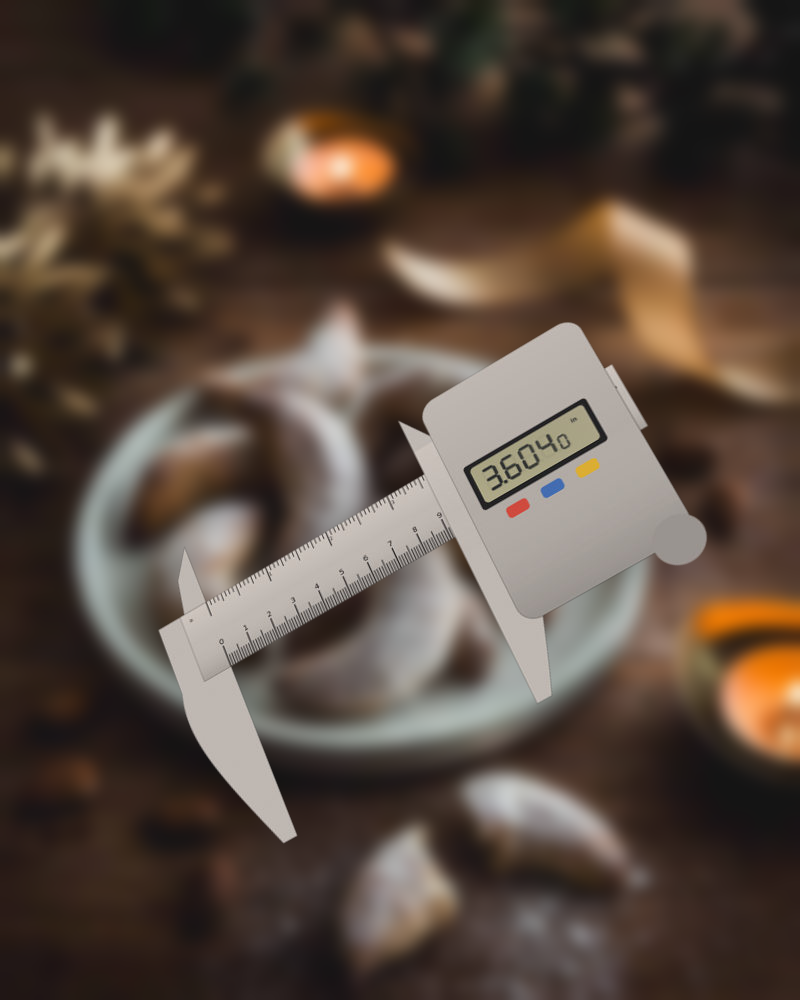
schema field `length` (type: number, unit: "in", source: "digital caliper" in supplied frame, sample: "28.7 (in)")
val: 3.6040 (in)
